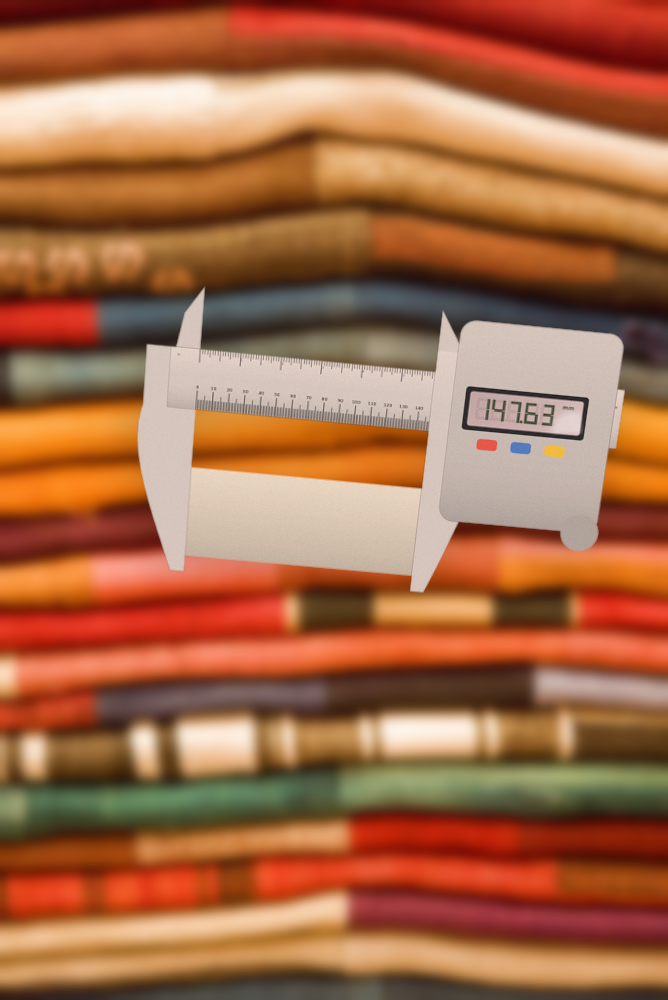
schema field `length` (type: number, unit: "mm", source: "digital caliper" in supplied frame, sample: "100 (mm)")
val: 147.63 (mm)
